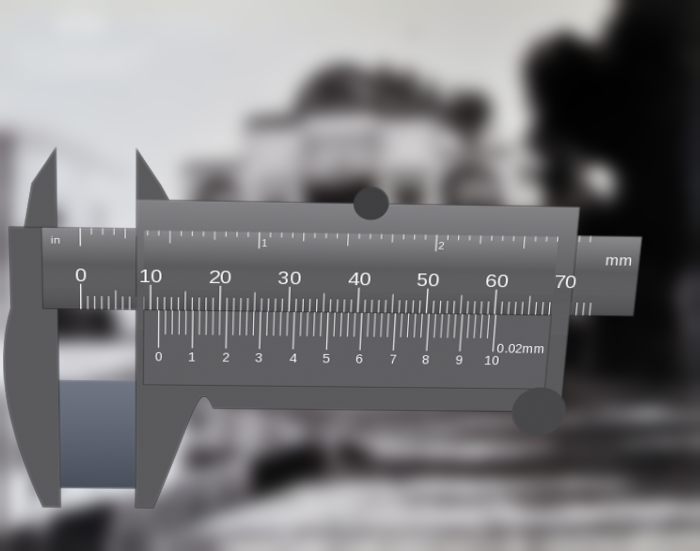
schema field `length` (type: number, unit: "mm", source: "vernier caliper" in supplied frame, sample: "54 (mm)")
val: 11.2 (mm)
